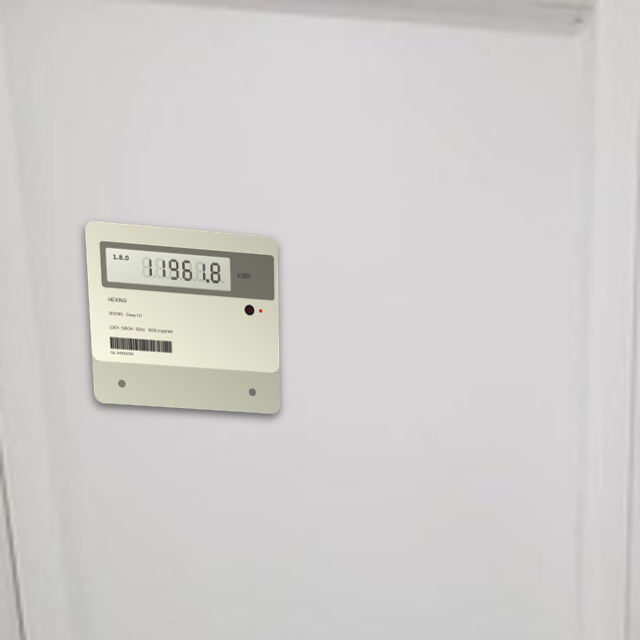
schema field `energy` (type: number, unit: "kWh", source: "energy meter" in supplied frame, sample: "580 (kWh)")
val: 11961.8 (kWh)
